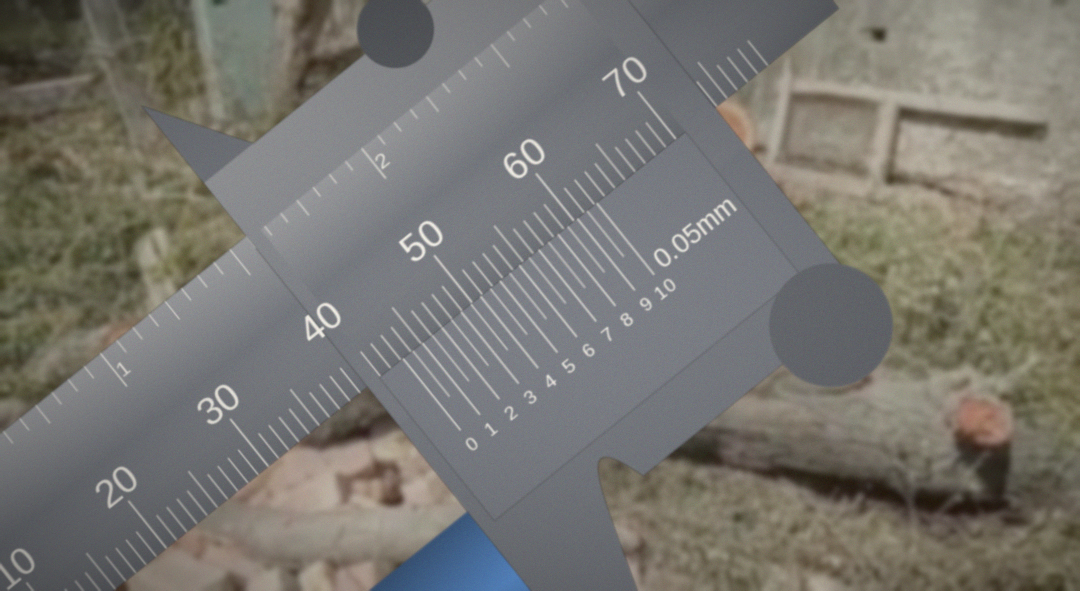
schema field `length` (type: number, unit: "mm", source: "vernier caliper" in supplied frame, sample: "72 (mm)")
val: 43.2 (mm)
